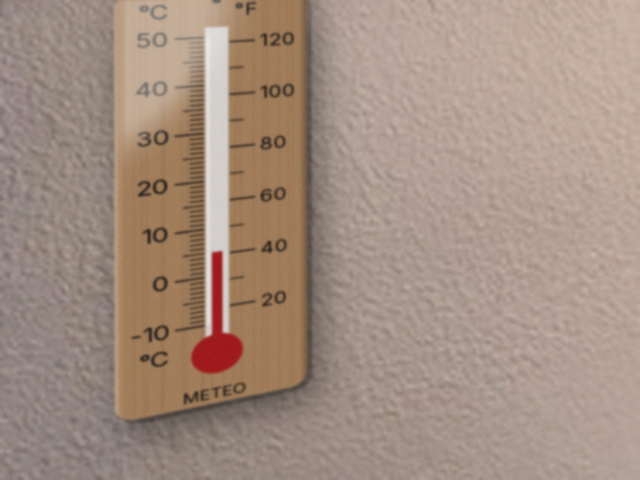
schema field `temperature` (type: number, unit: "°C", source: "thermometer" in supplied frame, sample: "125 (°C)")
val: 5 (°C)
